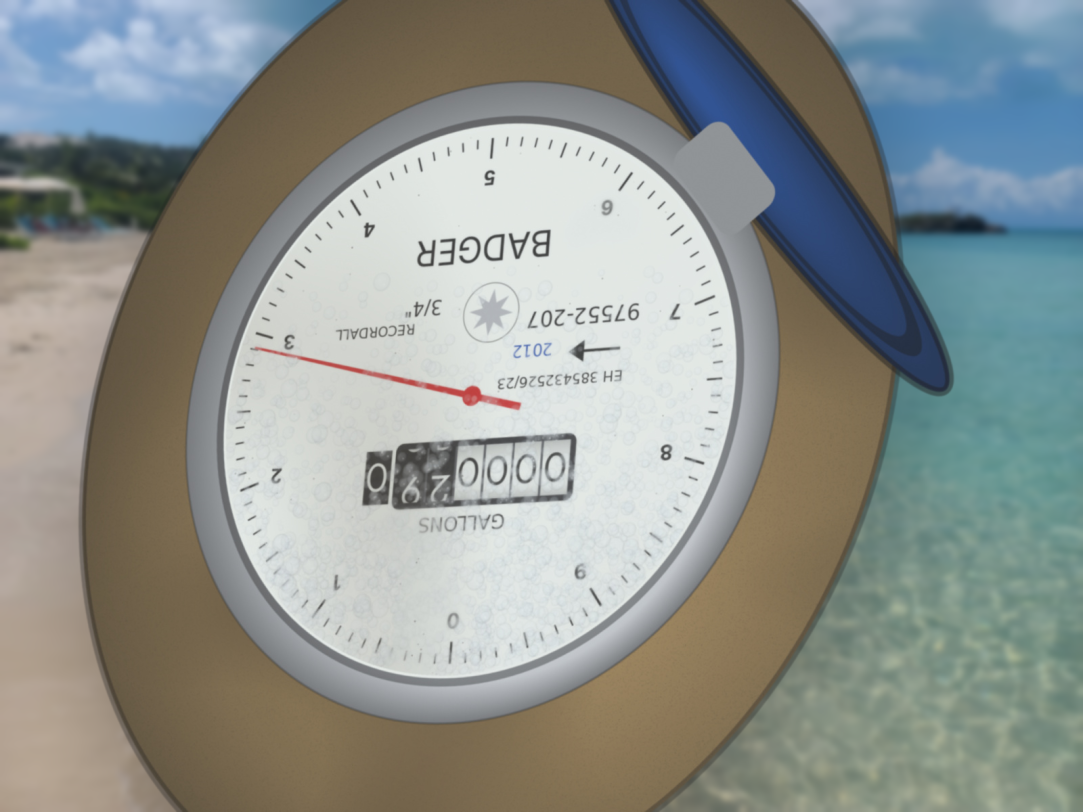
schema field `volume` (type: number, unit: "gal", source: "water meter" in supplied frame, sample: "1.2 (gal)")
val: 292.9 (gal)
